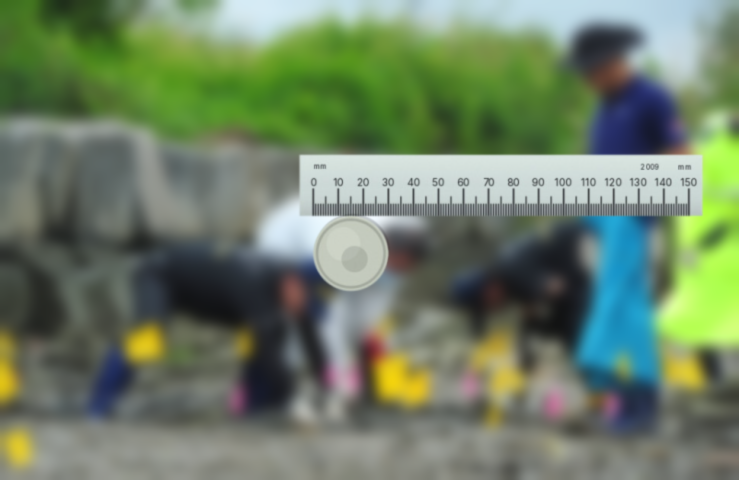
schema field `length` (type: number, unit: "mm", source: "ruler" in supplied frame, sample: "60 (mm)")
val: 30 (mm)
